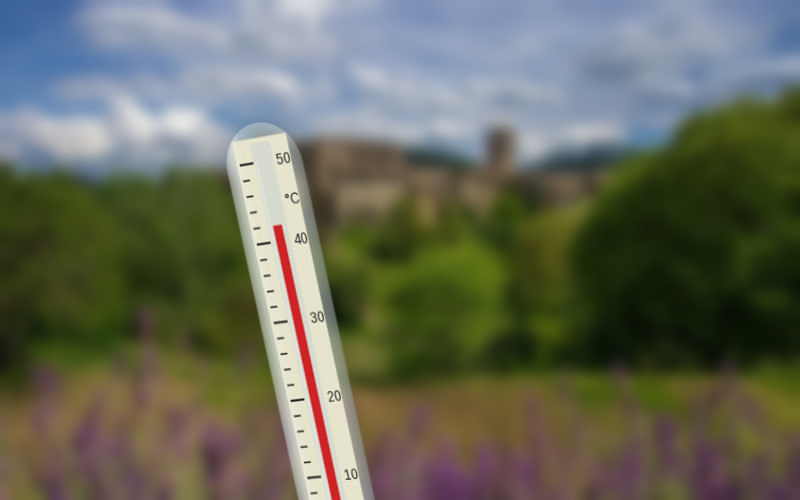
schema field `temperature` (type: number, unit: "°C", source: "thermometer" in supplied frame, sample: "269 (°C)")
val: 42 (°C)
